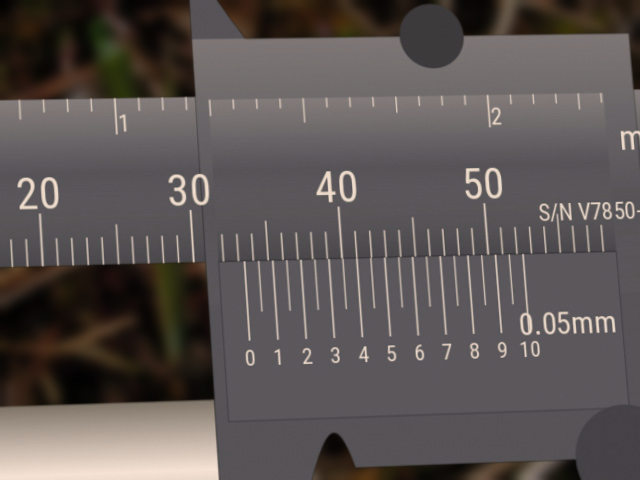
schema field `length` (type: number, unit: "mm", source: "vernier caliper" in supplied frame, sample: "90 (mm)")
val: 33.4 (mm)
